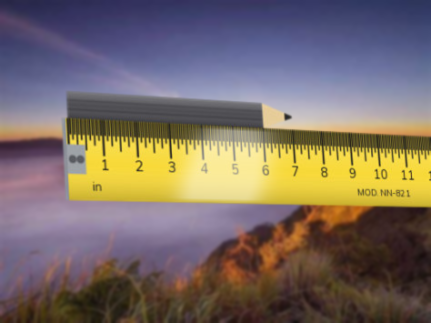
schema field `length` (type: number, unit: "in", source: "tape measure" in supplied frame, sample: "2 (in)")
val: 7 (in)
